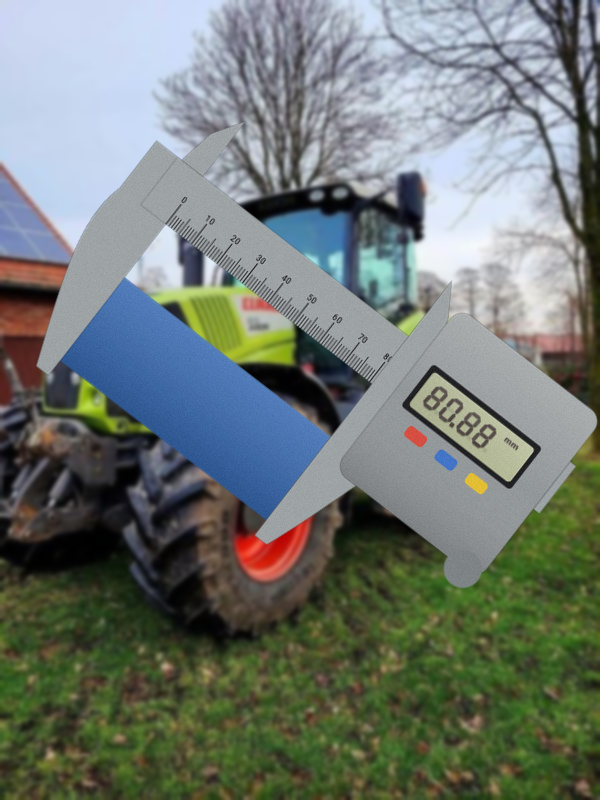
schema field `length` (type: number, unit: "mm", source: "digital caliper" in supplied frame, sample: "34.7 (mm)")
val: 80.88 (mm)
